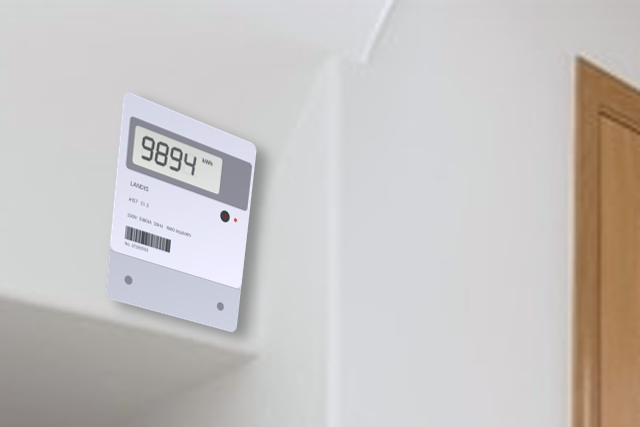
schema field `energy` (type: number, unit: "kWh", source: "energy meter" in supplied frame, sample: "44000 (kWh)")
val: 9894 (kWh)
